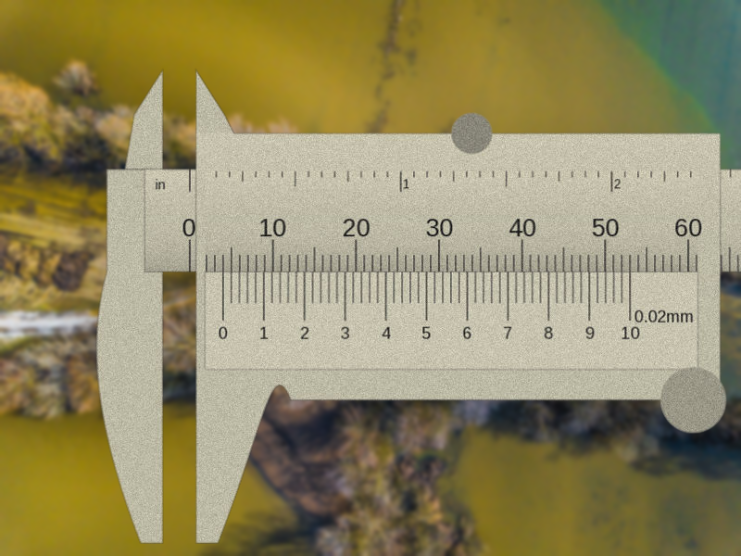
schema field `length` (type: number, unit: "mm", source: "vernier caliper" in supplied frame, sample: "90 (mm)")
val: 4.0 (mm)
